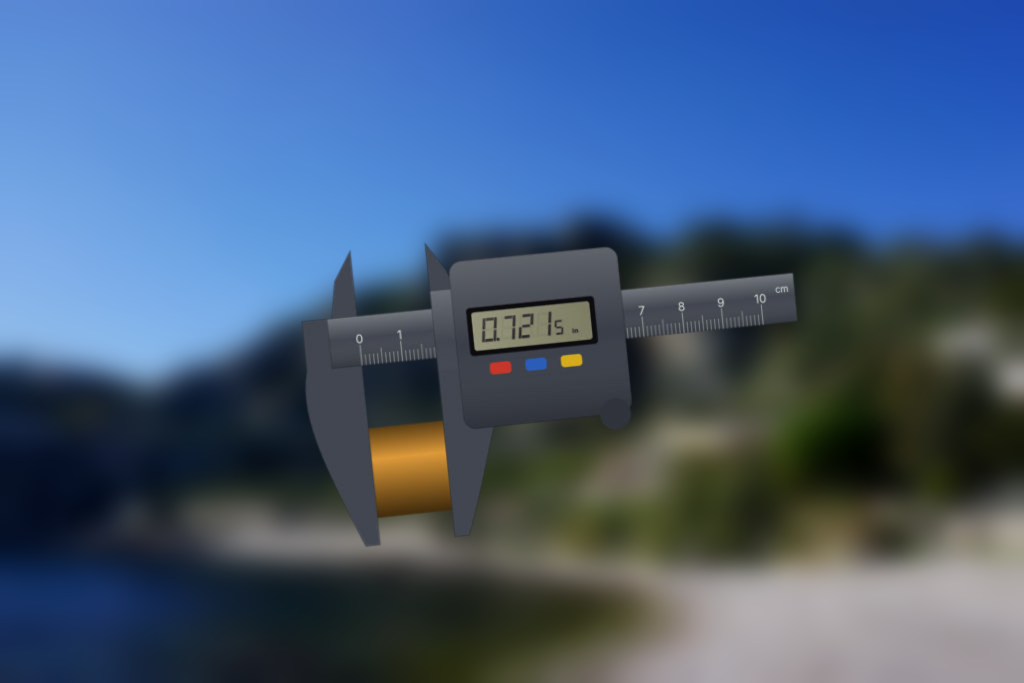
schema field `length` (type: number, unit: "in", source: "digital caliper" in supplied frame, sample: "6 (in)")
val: 0.7215 (in)
